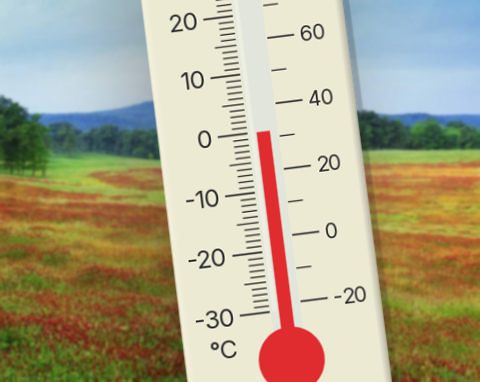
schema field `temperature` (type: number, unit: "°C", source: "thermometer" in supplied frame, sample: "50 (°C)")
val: 0 (°C)
